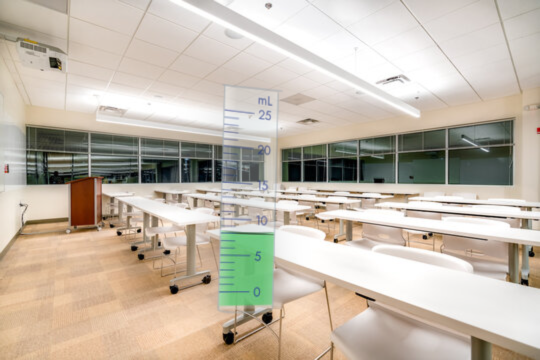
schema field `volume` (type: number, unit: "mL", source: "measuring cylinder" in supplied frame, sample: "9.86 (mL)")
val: 8 (mL)
